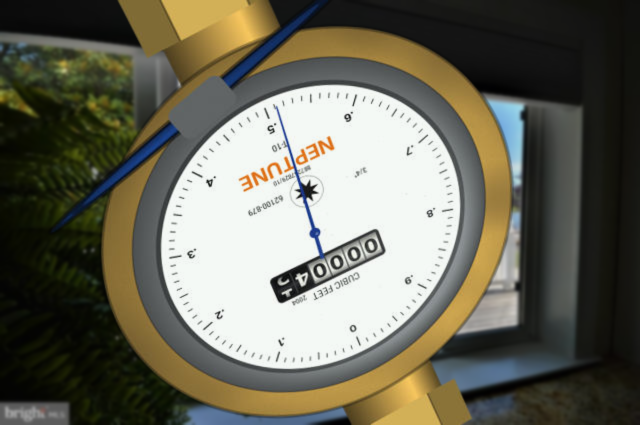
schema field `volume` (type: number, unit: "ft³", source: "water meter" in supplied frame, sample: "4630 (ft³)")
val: 41.51 (ft³)
